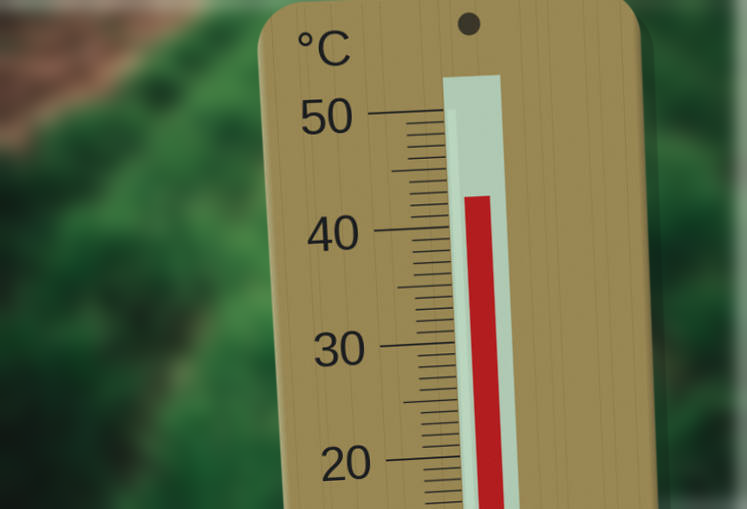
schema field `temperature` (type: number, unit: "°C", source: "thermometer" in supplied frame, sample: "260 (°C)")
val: 42.5 (°C)
